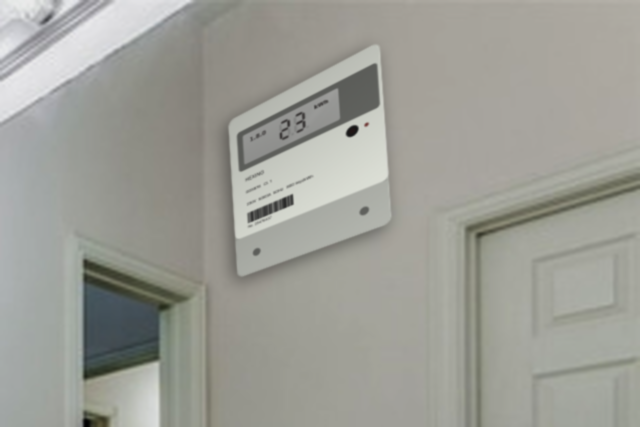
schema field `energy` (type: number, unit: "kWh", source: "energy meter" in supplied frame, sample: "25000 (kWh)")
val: 23 (kWh)
